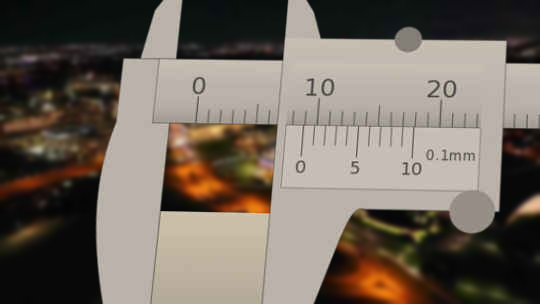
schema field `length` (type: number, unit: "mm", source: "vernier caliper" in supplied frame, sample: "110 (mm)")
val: 8.9 (mm)
